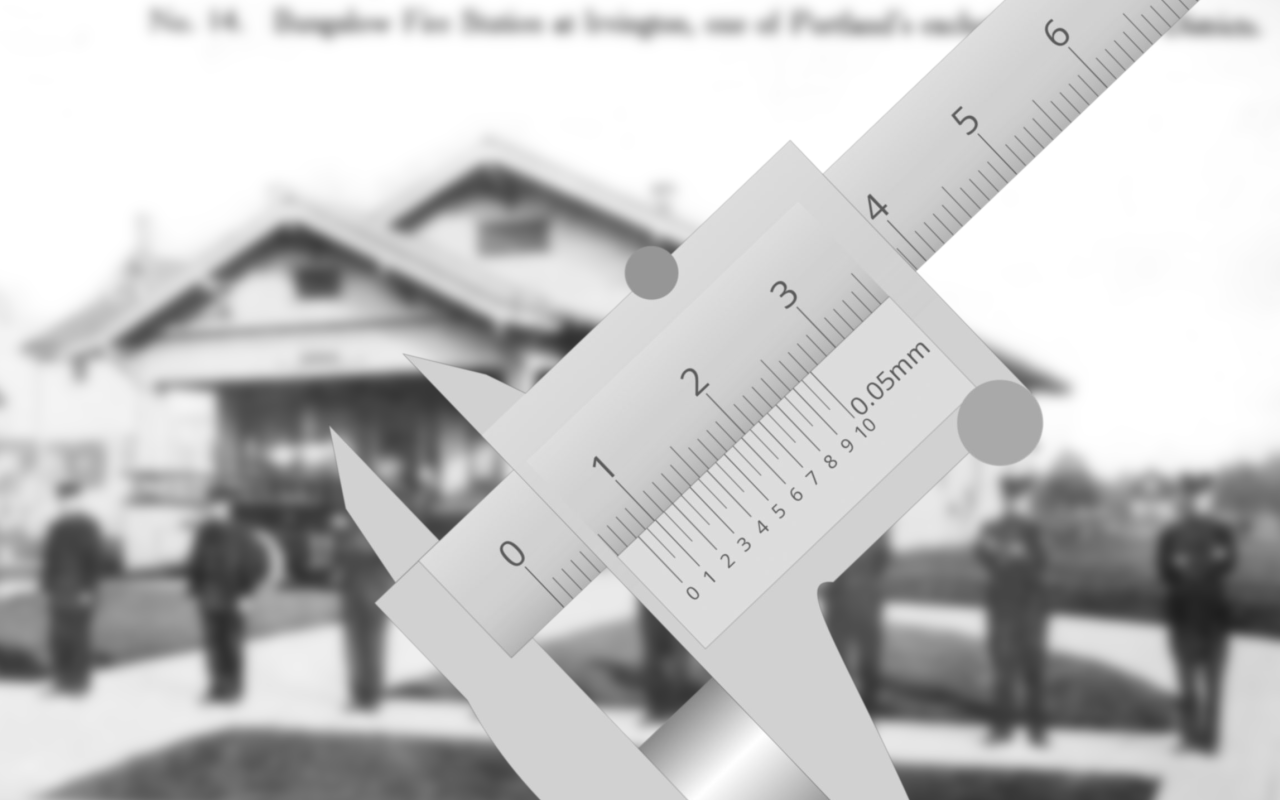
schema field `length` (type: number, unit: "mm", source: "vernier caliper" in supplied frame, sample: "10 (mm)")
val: 8.2 (mm)
